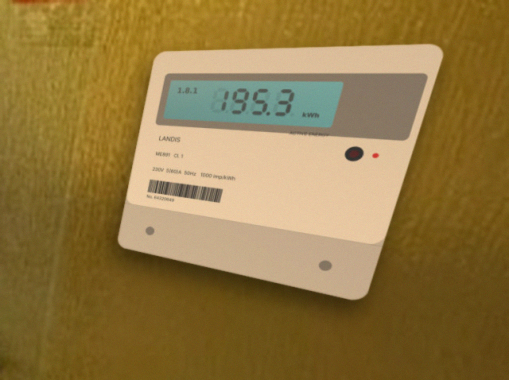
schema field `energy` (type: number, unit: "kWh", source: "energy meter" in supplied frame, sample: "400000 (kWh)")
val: 195.3 (kWh)
